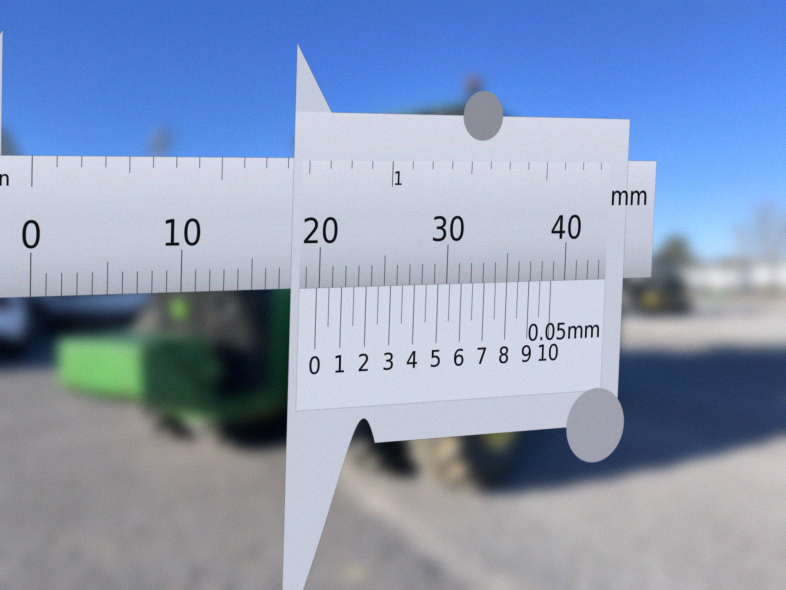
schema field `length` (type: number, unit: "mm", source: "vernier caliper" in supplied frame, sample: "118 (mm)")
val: 19.8 (mm)
